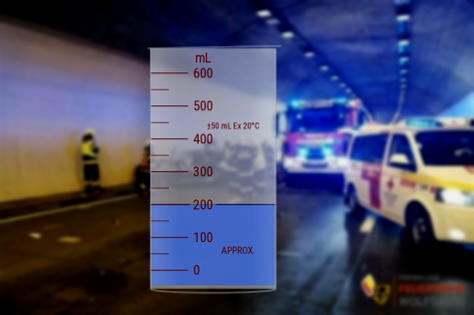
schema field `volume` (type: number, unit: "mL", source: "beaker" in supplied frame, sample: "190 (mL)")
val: 200 (mL)
